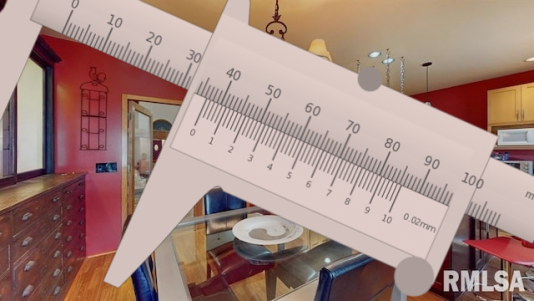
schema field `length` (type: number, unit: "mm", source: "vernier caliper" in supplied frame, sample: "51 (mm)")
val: 36.5 (mm)
